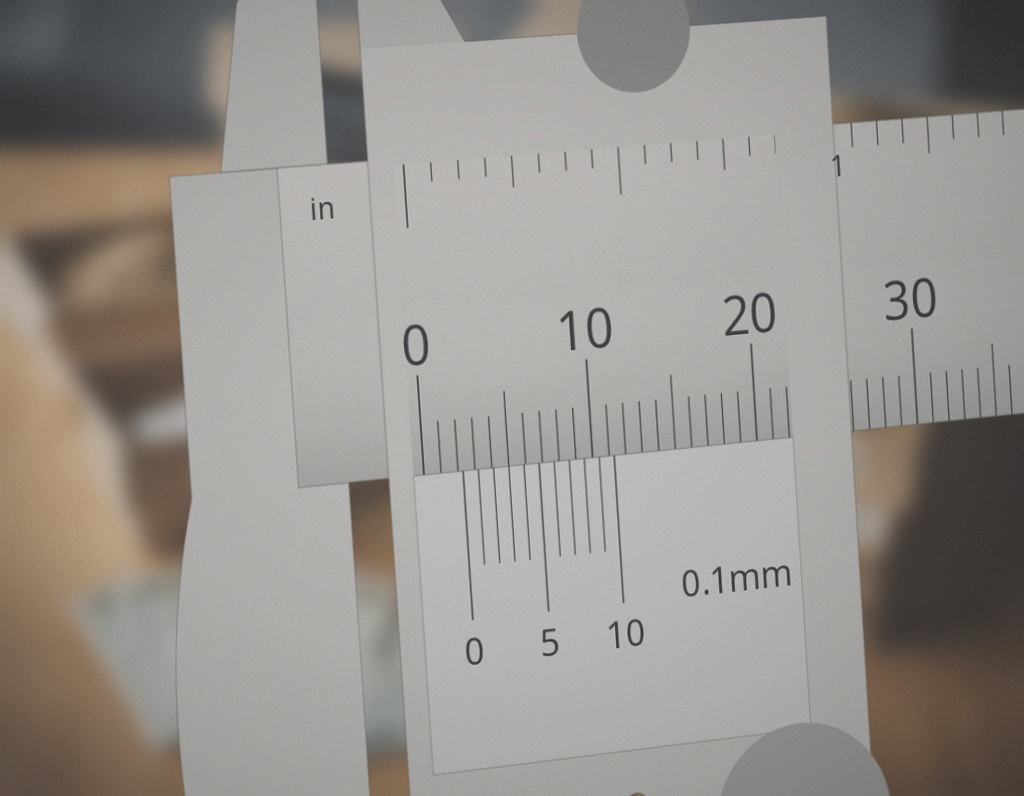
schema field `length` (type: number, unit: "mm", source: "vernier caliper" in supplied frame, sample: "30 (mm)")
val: 2.3 (mm)
